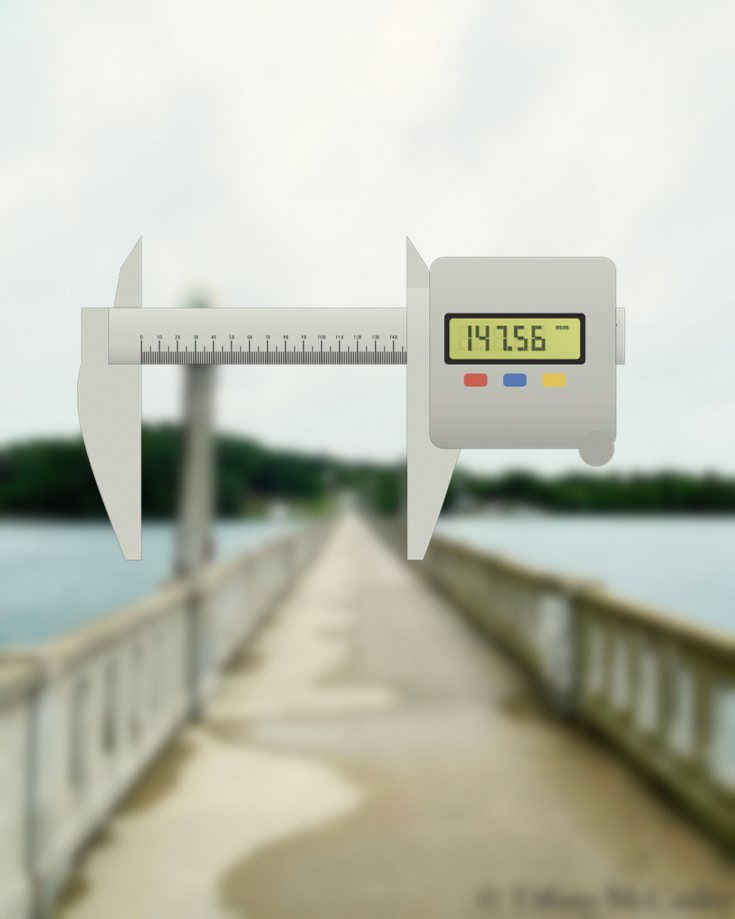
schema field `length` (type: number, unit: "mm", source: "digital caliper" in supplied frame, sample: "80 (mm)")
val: 147.56 (mm)
